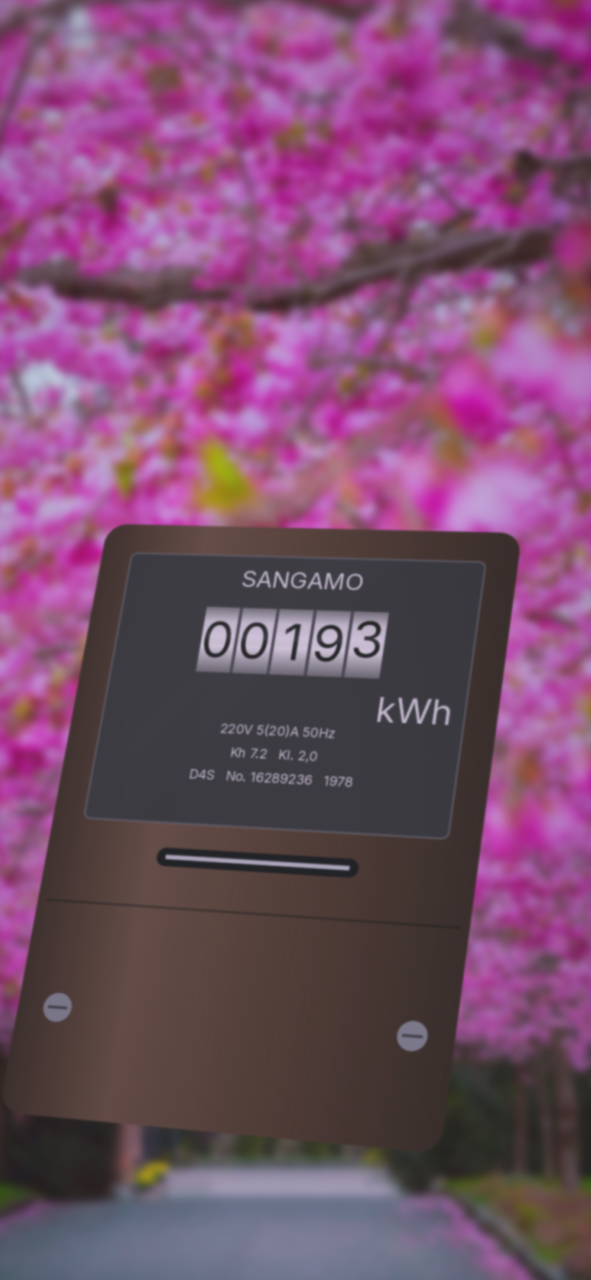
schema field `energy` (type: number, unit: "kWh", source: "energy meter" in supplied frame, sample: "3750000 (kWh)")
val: 193 (kWh)
